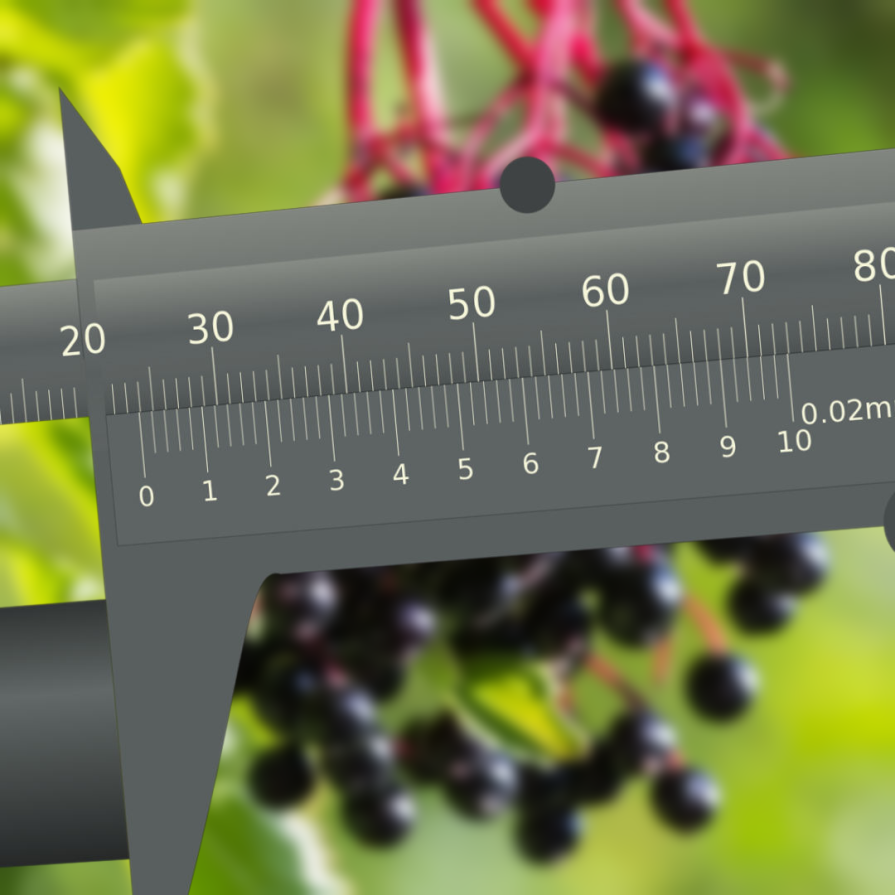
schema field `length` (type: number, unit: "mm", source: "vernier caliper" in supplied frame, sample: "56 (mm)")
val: 23.9 (mm)
